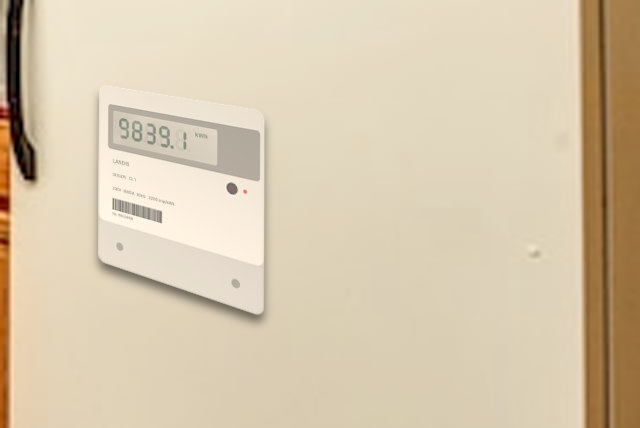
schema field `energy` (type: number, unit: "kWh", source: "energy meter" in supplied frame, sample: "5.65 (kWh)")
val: 9839.1 (kWh)
